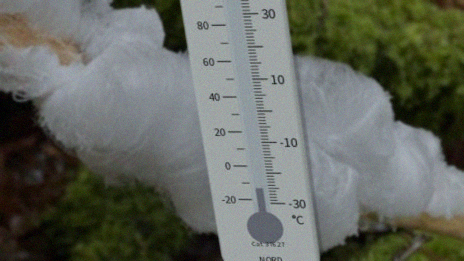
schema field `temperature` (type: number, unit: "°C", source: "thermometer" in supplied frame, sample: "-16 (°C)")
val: -25 (°C)
